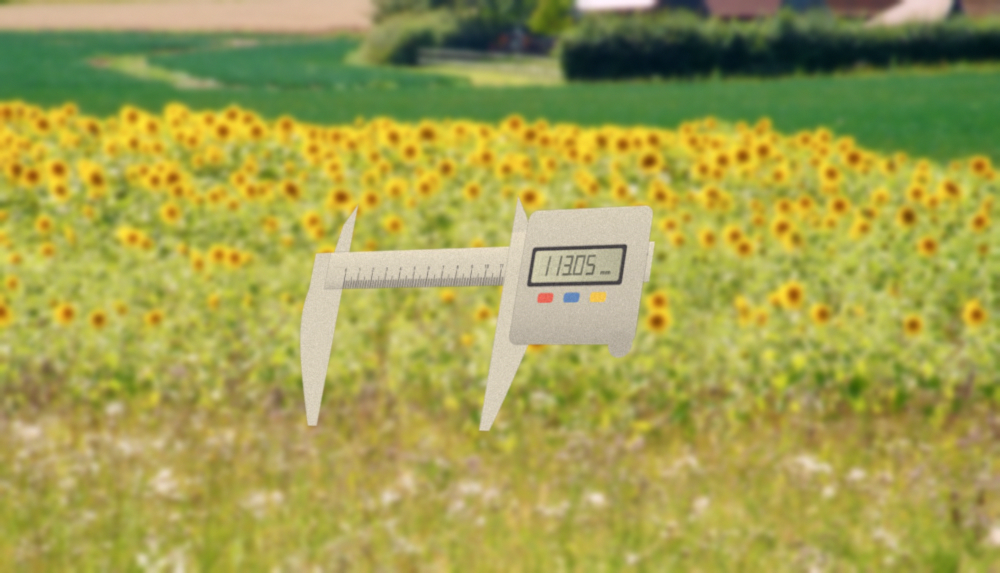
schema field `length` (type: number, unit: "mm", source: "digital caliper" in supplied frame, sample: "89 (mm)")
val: 113.05 (mm)
